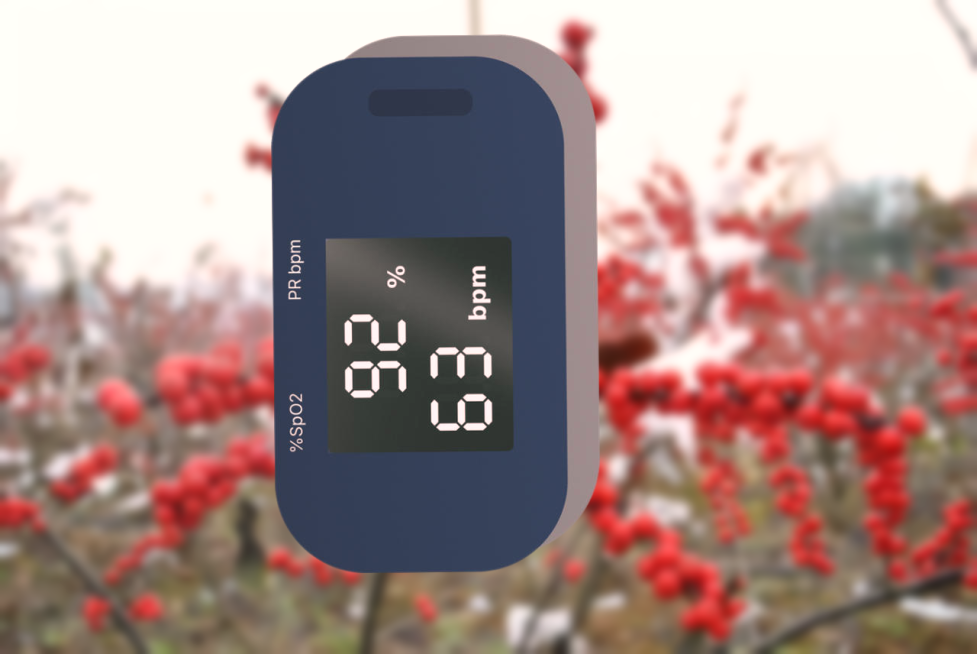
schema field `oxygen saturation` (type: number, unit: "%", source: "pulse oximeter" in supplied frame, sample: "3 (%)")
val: 92 (%)
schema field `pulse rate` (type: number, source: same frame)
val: 63 (bpm)
